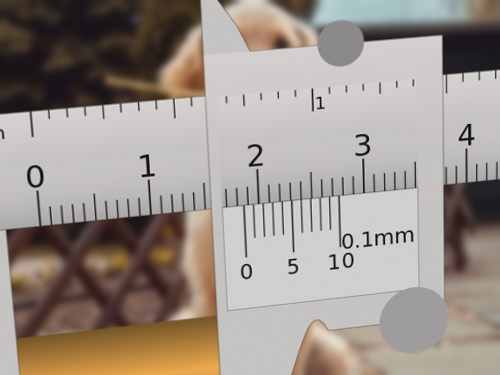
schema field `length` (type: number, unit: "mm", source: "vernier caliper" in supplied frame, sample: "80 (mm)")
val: 18.6 (mm)
